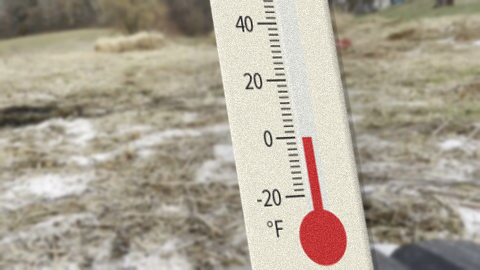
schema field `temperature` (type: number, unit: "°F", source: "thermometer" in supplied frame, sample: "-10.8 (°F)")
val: 0 (°F)
